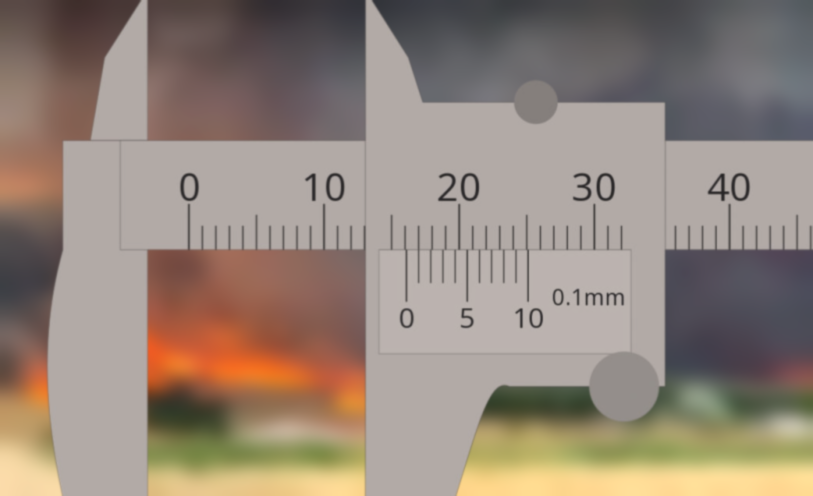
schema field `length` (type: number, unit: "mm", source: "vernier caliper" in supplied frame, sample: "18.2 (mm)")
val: 16.1 (mm)
